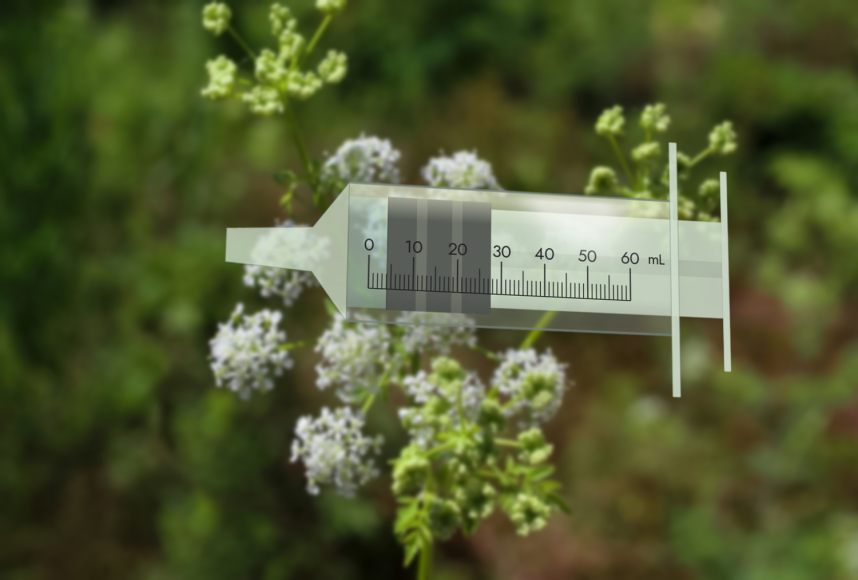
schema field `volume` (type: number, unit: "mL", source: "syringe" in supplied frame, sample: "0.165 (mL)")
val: 4 (mL)
